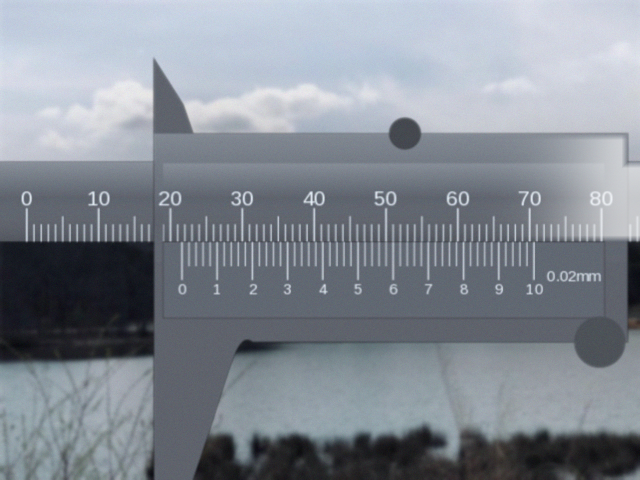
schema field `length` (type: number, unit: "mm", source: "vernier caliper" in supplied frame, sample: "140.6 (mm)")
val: 21.6 (mm)
